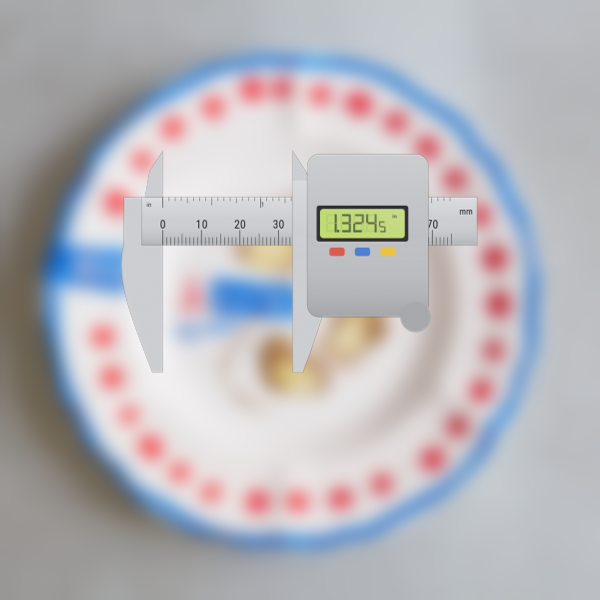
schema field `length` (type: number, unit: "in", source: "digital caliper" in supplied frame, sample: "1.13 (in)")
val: 1.3245 (in)
